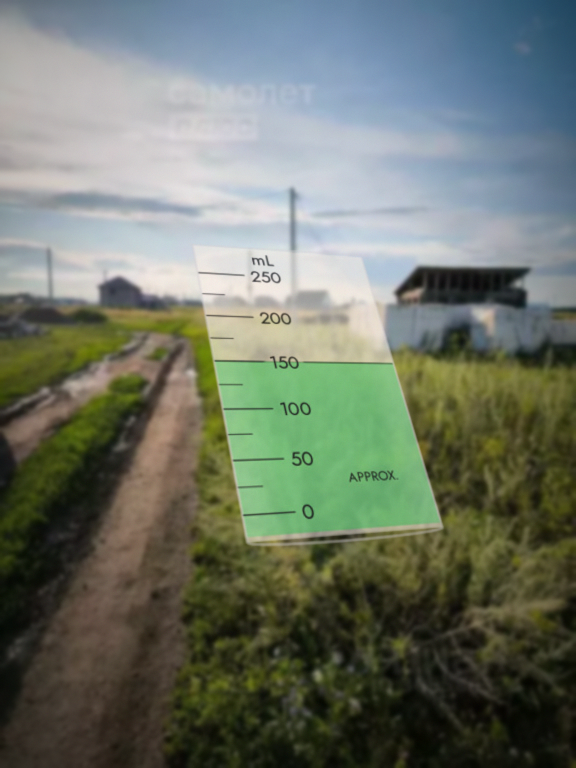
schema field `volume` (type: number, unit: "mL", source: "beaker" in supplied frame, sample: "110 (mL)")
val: 150 (mL)
